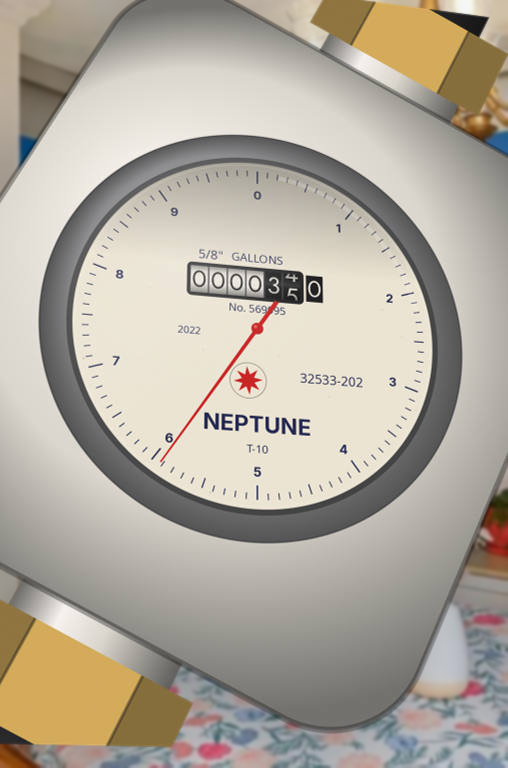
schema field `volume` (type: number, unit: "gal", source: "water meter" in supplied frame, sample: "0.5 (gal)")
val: 345.9 (gal)
